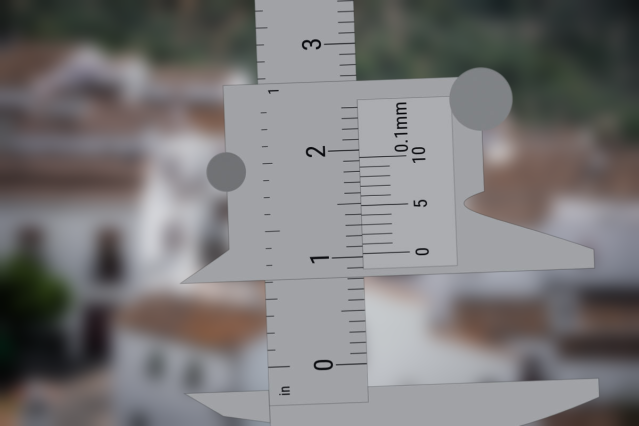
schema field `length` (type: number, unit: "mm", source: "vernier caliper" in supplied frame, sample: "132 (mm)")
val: 10.3 (mm)
